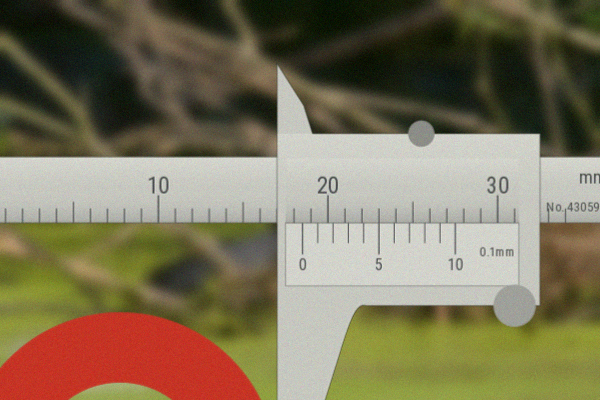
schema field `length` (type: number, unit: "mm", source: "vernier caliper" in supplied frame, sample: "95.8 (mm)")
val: 18.5 (mm)
